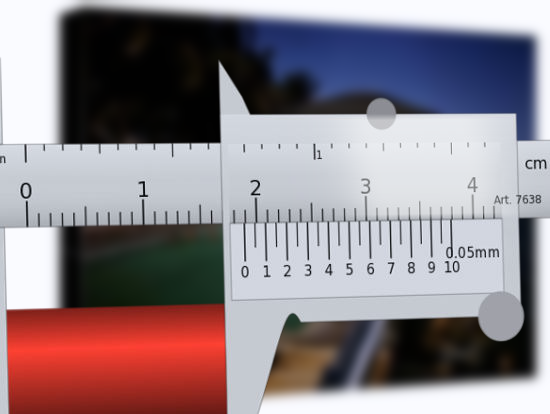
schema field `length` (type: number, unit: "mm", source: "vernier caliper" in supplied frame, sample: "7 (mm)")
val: 18.9 (mm)
